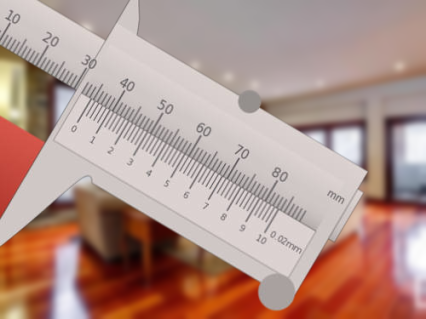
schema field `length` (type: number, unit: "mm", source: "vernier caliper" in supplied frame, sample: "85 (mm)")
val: 34.5 (mm)
